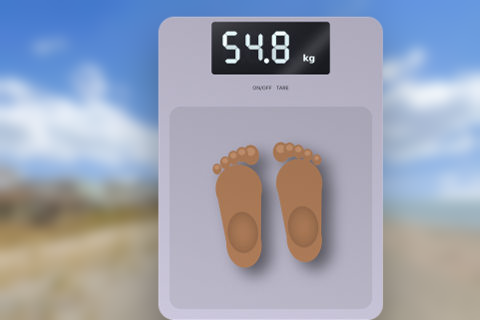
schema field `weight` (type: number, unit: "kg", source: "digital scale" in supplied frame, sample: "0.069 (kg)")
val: 54.8 (kg)
